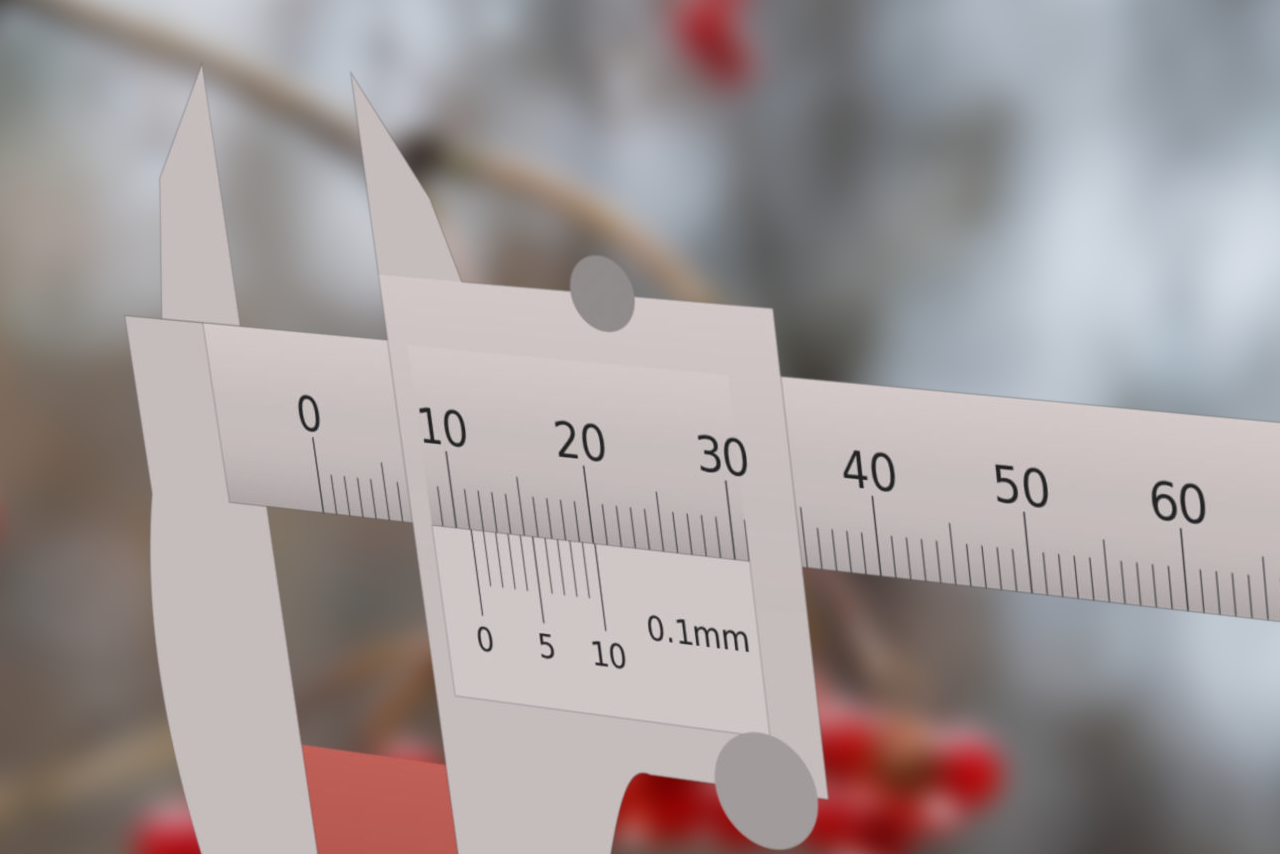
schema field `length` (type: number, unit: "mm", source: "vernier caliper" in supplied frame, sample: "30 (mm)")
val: 11.1 (mm)
